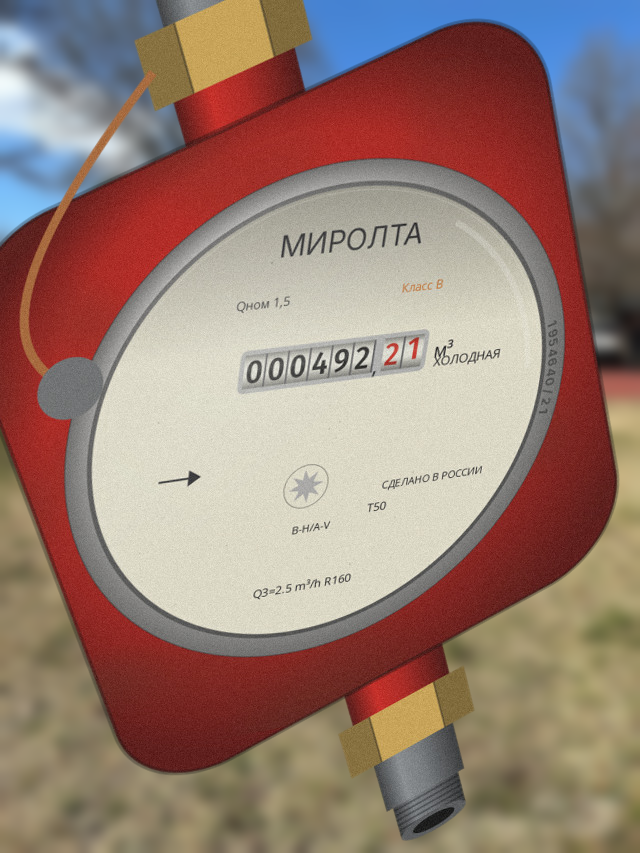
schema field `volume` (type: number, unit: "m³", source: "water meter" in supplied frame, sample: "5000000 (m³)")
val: 492.21 (m³)
